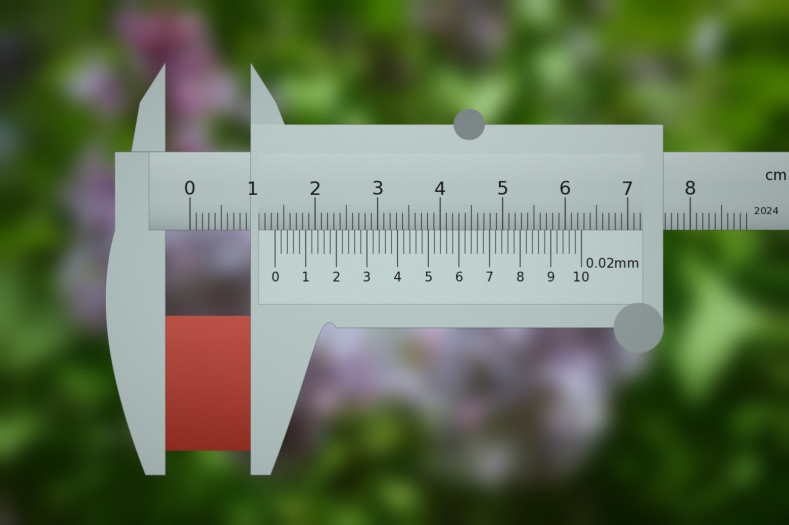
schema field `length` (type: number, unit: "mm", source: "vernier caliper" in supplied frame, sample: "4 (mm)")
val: 13.6 (mm)
